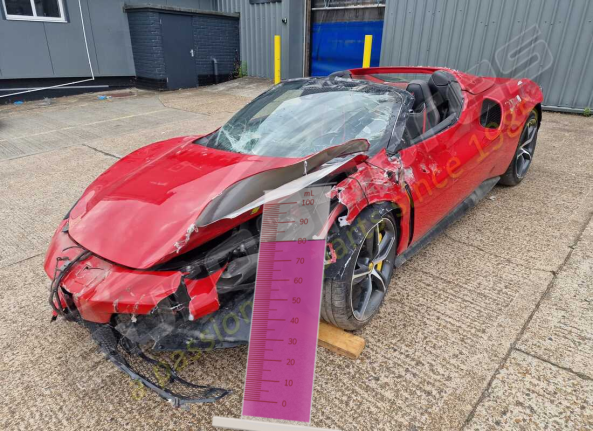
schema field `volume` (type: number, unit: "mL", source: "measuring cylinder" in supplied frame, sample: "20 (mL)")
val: 80 (mL)
